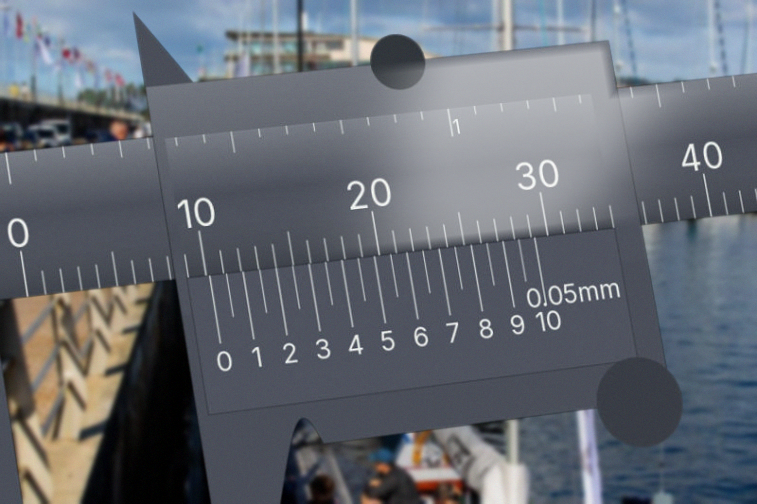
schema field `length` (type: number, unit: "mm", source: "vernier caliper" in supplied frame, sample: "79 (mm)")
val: 10.2 (mm)
